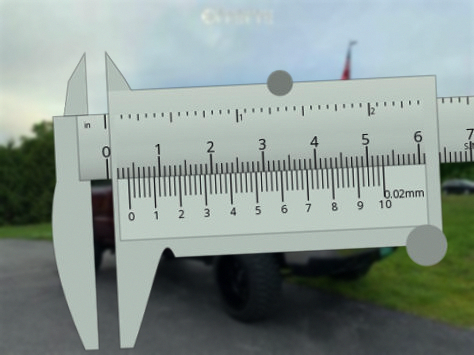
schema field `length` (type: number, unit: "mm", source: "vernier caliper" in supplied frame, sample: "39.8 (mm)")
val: 4.0 (mm)
